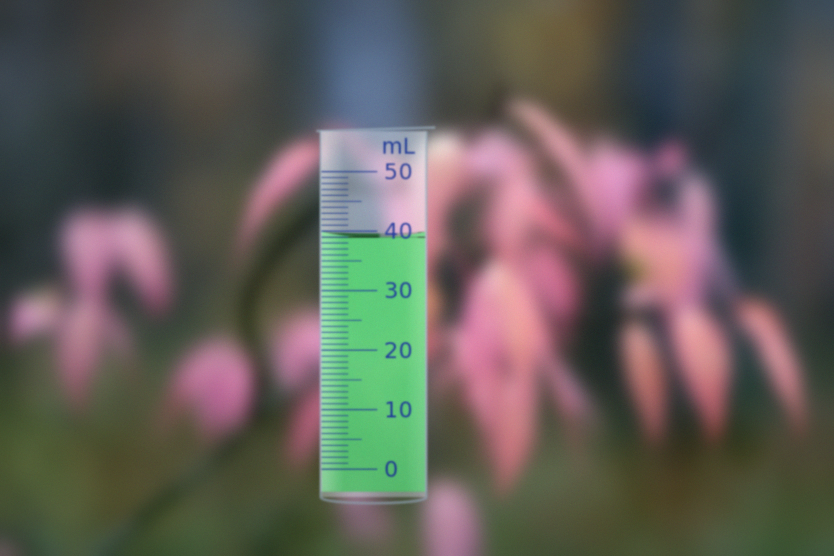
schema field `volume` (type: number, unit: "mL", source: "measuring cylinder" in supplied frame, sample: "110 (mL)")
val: 39 (mL)
